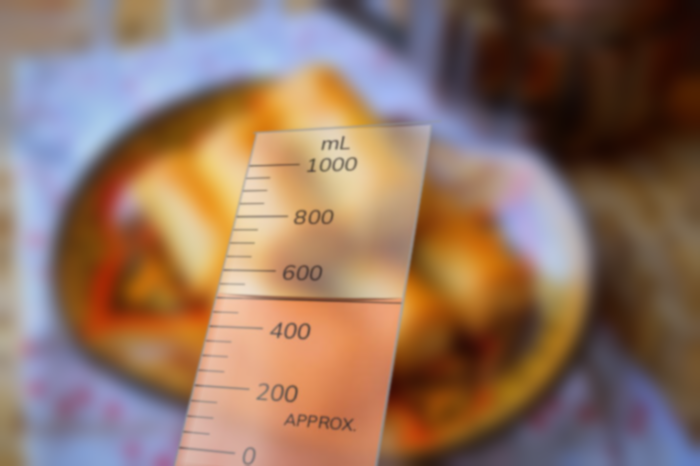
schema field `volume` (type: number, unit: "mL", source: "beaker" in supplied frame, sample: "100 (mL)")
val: 500 (mL)
